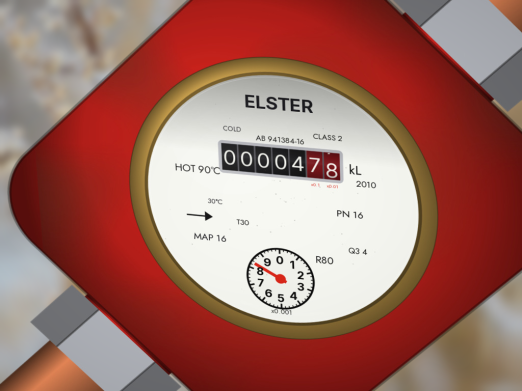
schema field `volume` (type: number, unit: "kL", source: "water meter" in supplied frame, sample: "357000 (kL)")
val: 4.778 (kL)
